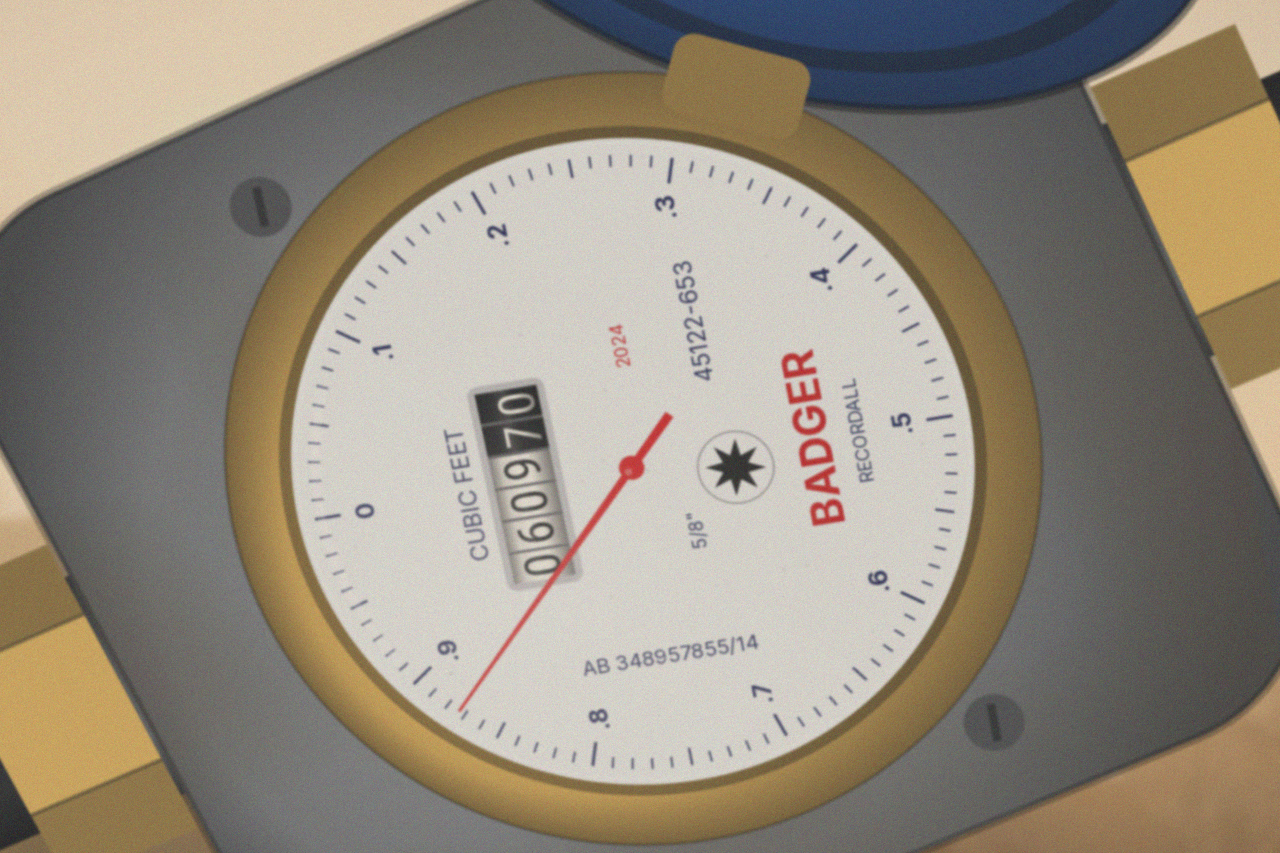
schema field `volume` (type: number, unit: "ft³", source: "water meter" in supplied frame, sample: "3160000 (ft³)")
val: 60969.87 (ft³)
